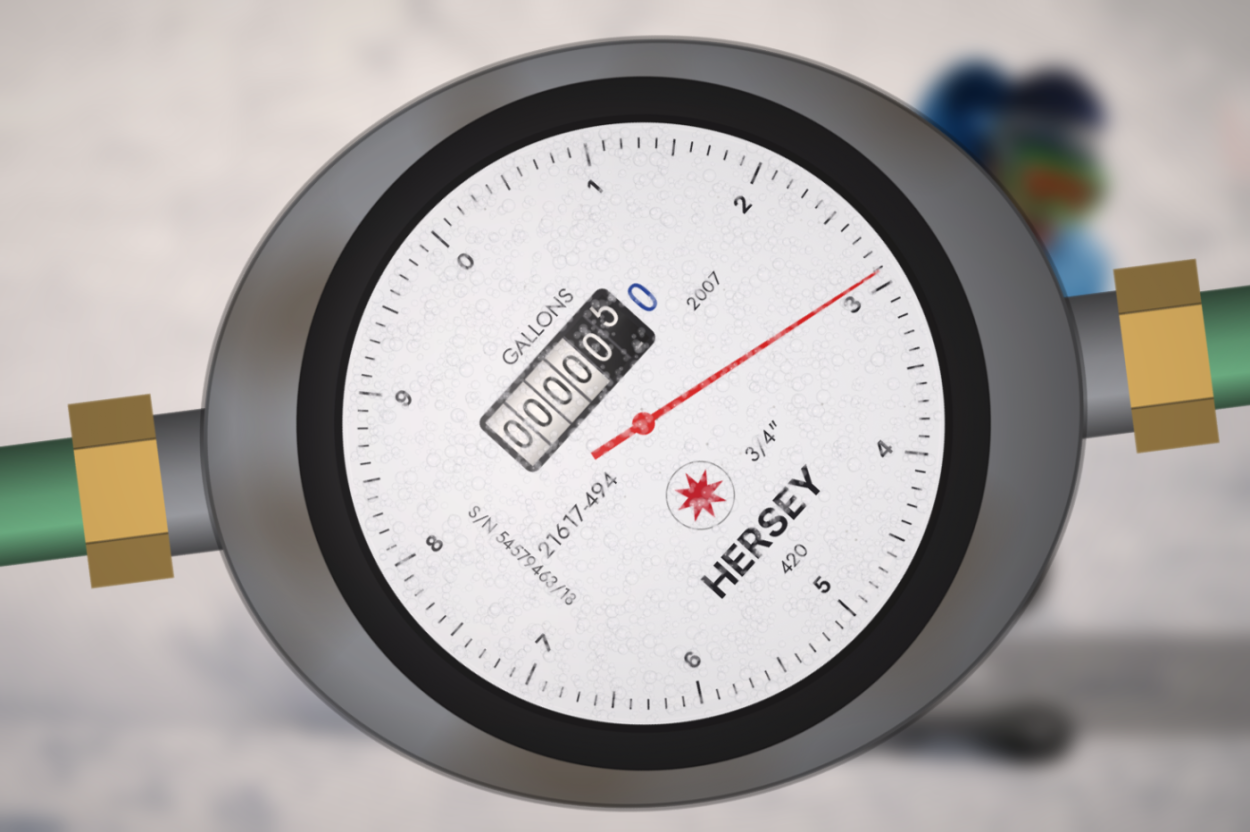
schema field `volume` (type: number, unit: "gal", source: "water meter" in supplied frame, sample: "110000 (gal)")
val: 52.9 (gal)
